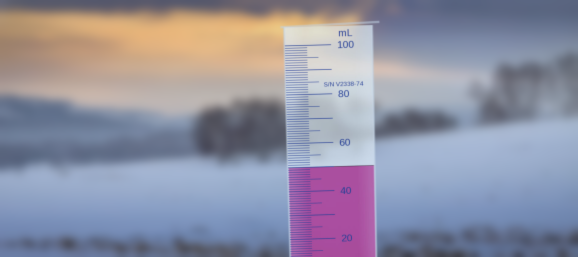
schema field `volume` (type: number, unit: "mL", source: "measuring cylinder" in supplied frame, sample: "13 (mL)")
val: 50 (mL)
